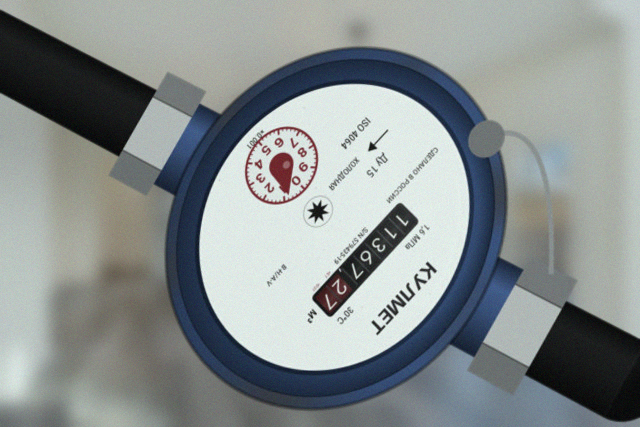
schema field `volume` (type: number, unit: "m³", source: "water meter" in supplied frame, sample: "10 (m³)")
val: 11367.270 (m³)
